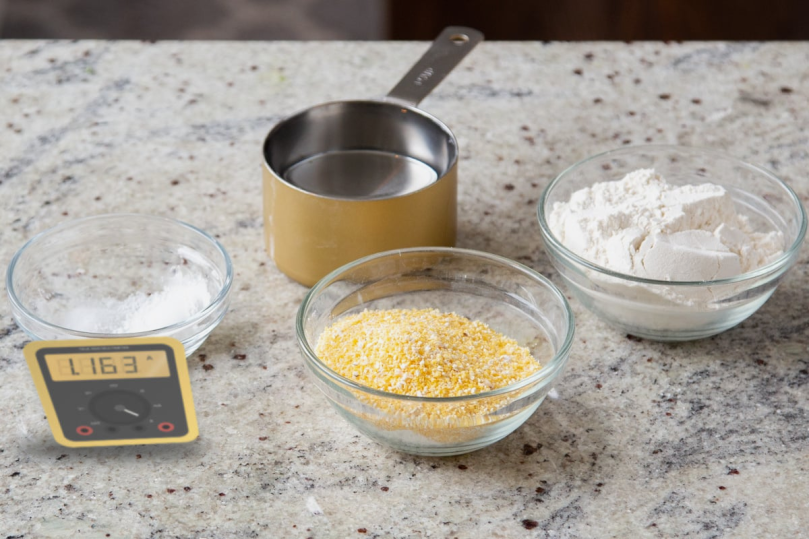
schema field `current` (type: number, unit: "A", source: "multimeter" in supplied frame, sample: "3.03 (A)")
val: 1.163 (A)
